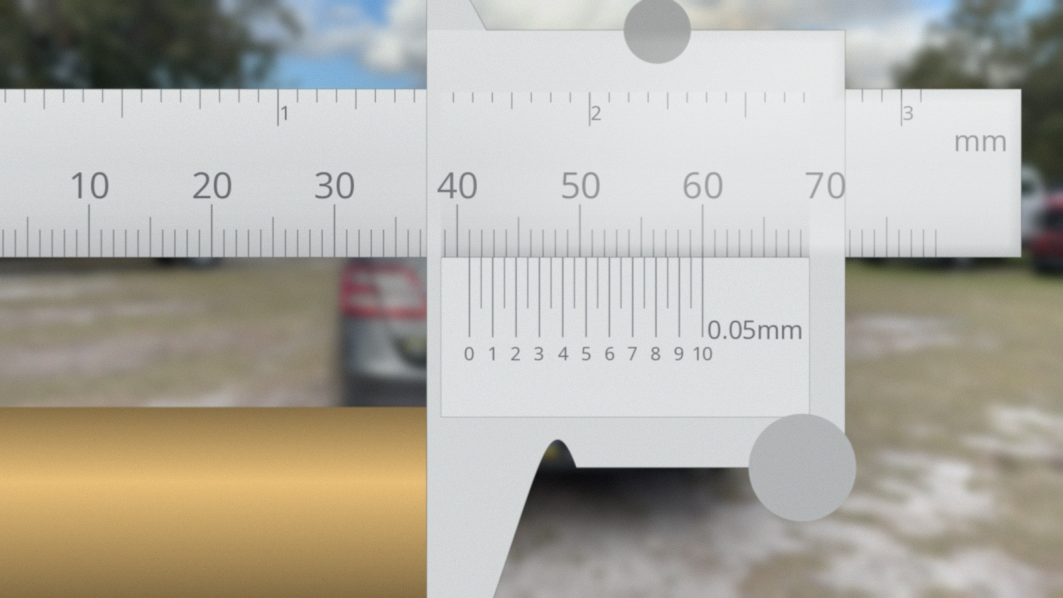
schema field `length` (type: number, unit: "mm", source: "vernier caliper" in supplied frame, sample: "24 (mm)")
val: 41.0 (mm)
